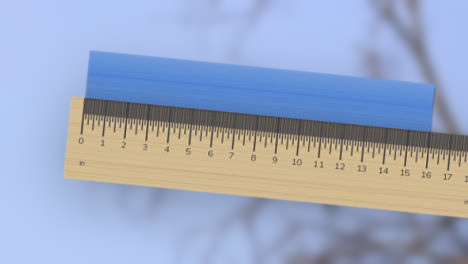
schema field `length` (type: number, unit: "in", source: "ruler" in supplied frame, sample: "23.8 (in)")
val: 16 (in)
